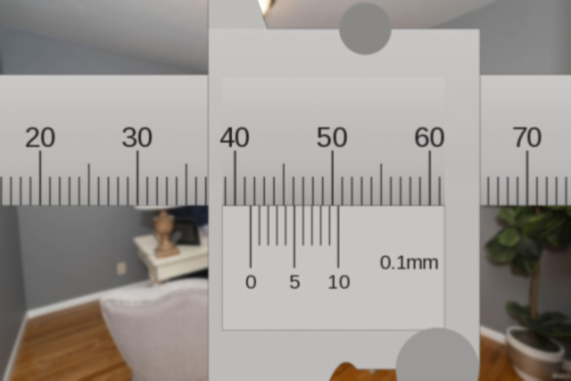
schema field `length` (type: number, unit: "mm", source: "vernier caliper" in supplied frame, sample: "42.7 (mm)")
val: 41.6 (mm)
